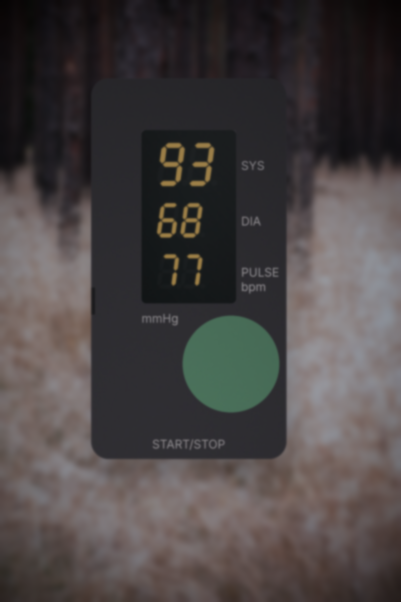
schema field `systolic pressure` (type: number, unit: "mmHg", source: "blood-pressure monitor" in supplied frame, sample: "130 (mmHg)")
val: 93 (mmHg)
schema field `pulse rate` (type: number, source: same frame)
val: 77 (bpm)
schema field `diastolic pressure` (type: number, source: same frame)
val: 68 (mmHg)
